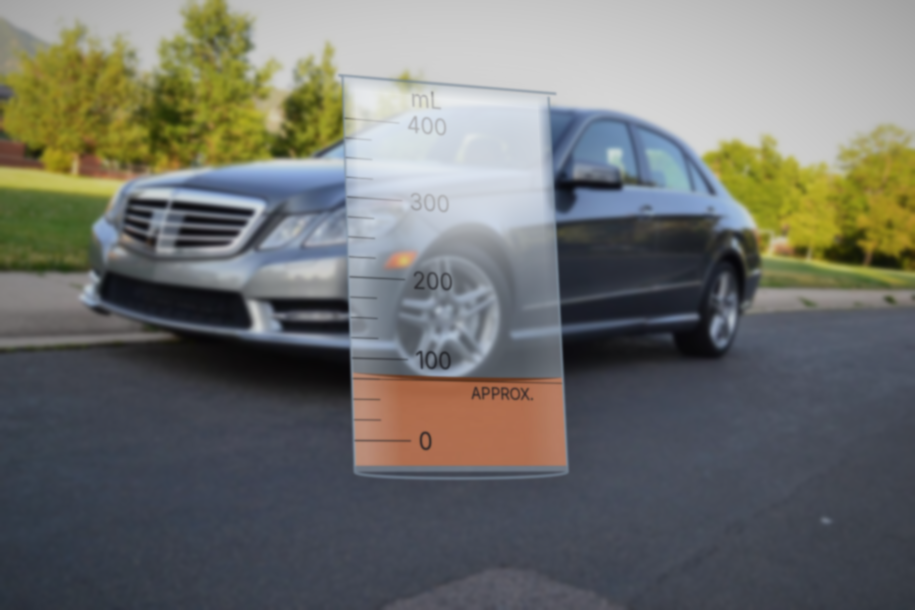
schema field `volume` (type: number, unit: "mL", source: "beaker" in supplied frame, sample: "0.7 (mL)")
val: 75 (mL)
